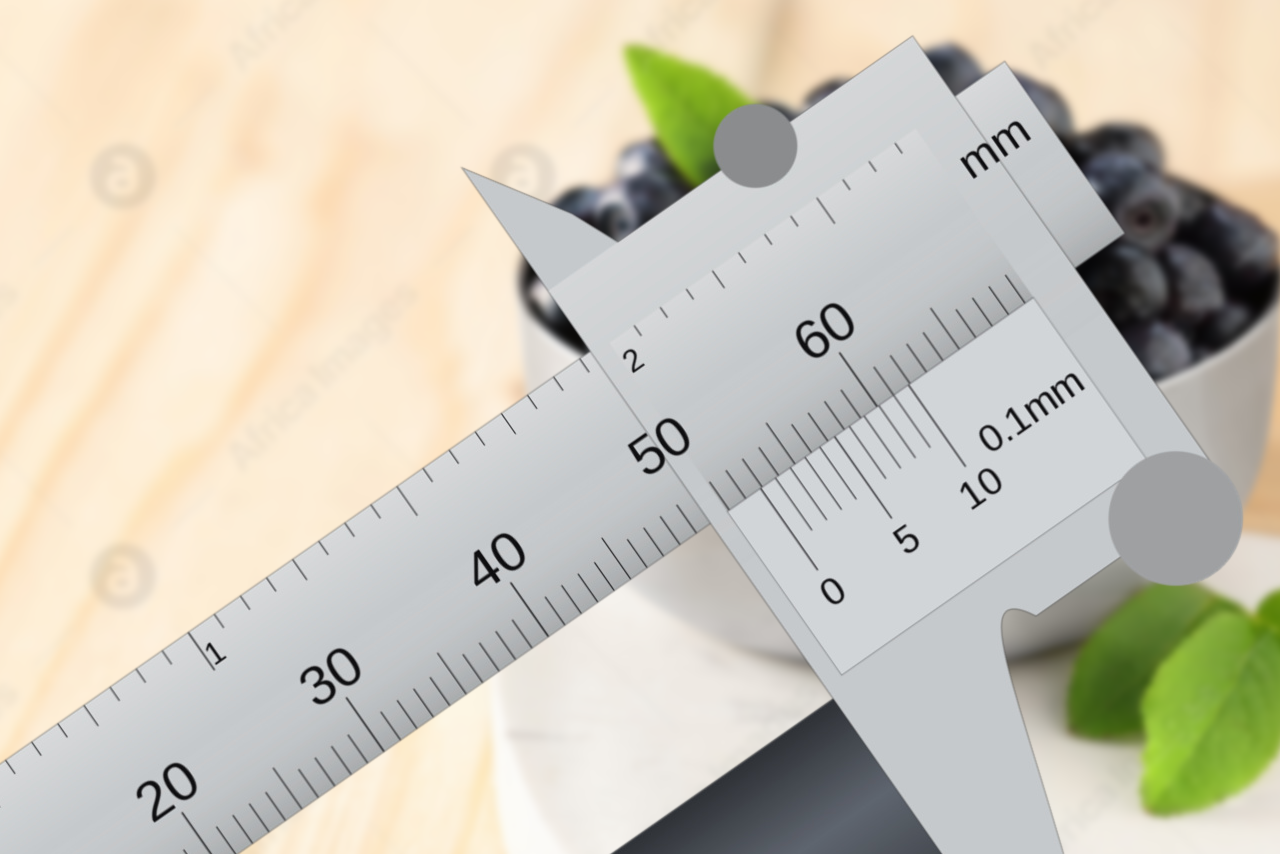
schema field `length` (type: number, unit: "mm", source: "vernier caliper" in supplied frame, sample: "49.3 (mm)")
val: 52.9 (mm)
